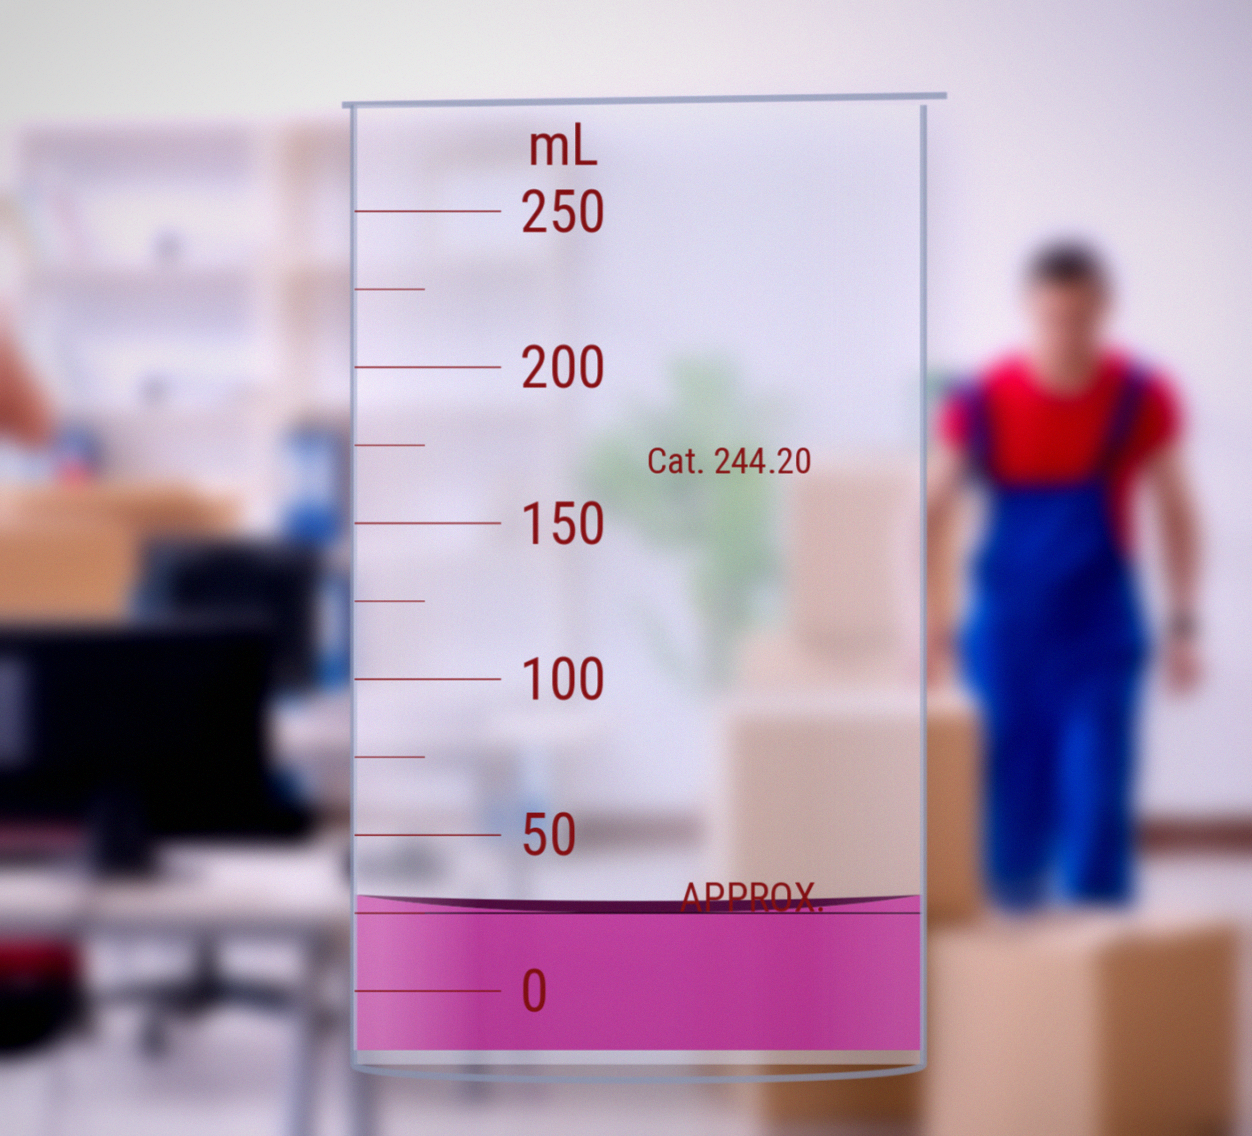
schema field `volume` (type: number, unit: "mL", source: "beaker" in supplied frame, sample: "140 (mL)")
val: 25 (mL)
